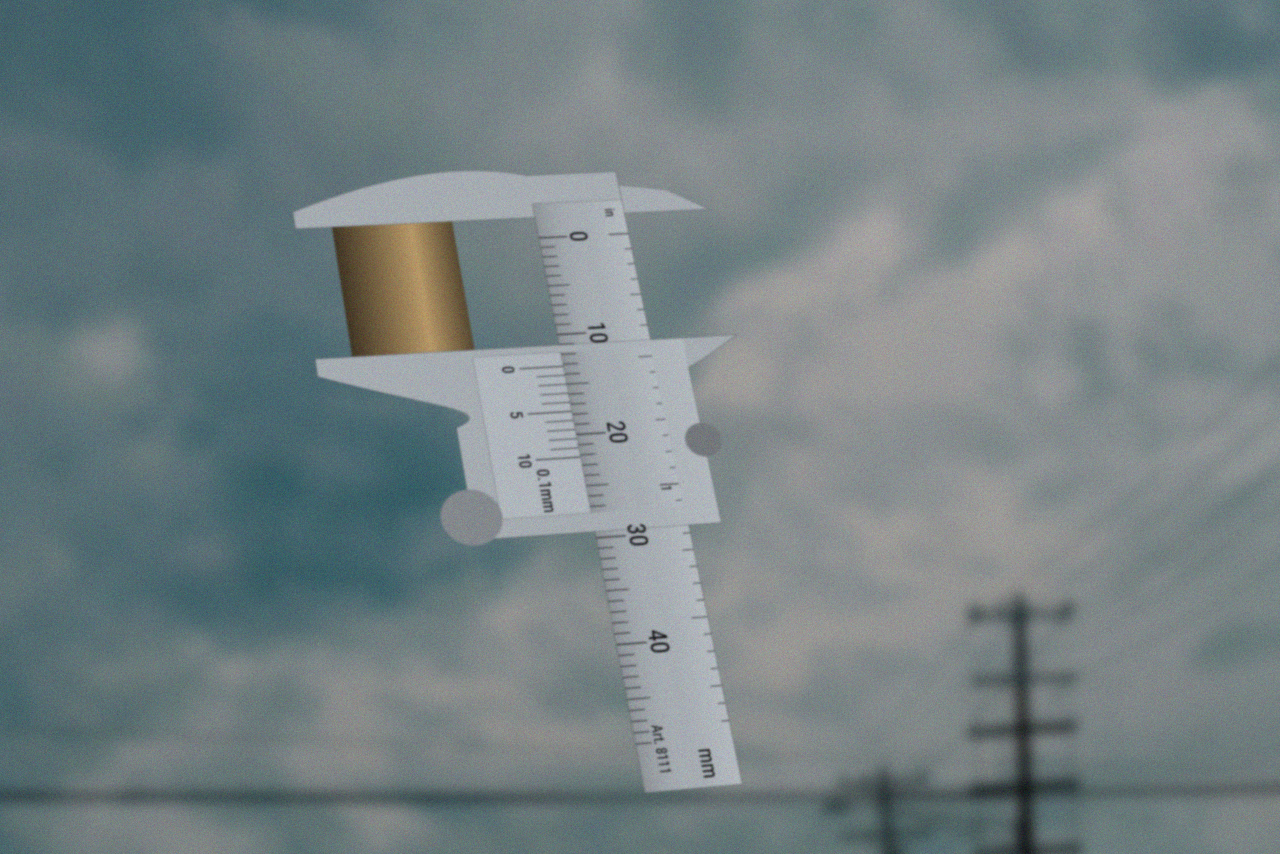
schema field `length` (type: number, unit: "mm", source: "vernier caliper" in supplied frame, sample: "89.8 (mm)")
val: 13.2 (mm)
